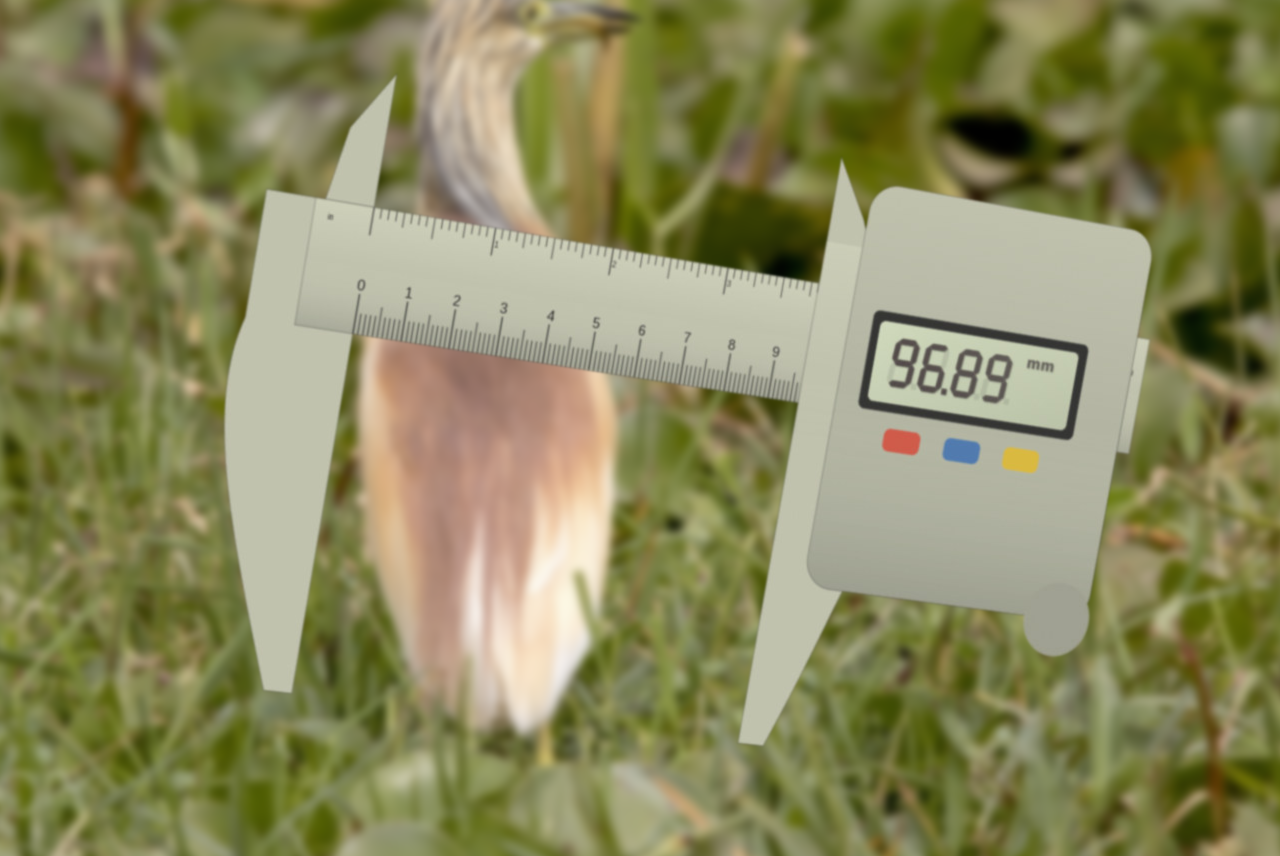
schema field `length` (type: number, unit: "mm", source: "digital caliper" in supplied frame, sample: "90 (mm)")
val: 96.89 (mm)
